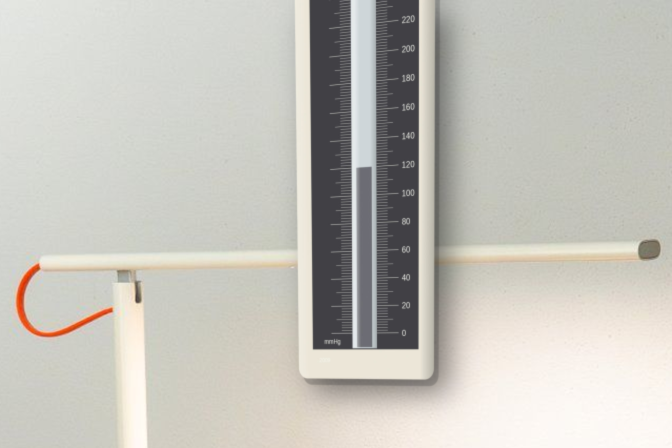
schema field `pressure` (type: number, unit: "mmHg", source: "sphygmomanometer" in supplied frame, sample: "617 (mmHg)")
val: 120 (mmHg)
